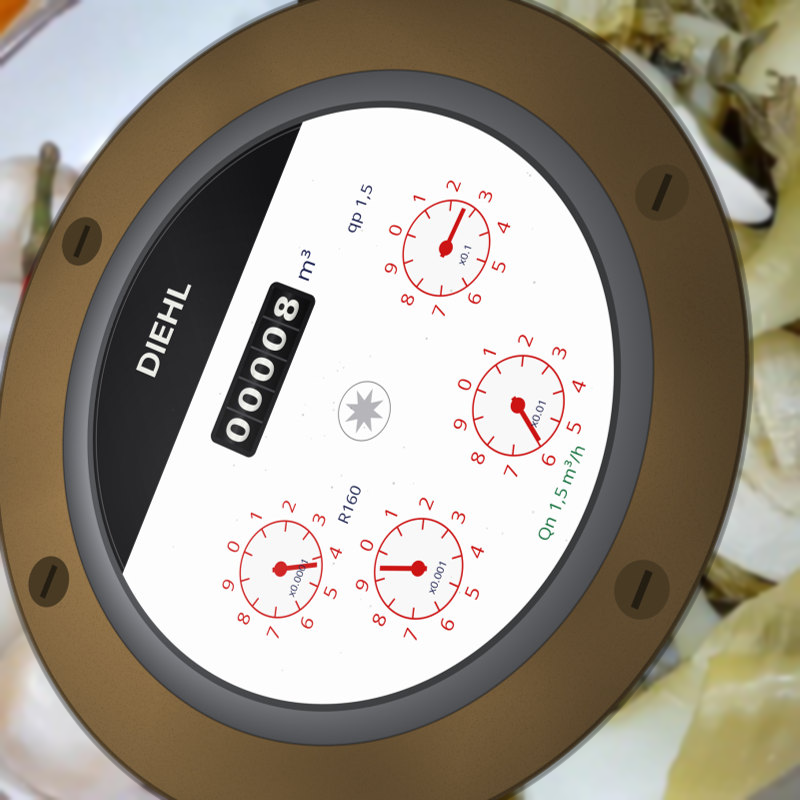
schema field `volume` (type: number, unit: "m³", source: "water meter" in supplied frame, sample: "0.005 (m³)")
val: 8.2594 (m³)
